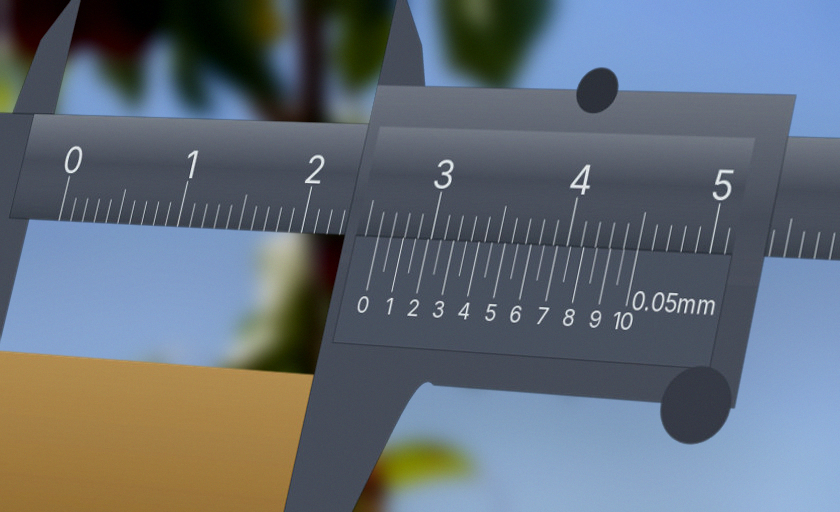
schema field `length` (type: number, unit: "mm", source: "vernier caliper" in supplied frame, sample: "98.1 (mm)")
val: 26.0 (mm)
